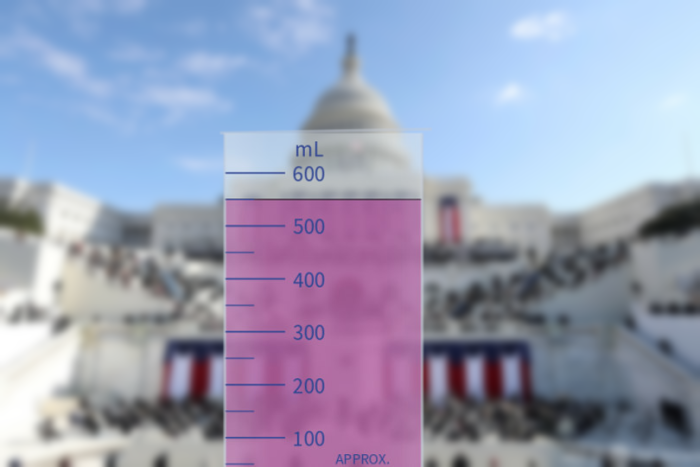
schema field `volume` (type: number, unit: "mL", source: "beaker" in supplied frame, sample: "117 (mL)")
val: 550 (mL)
